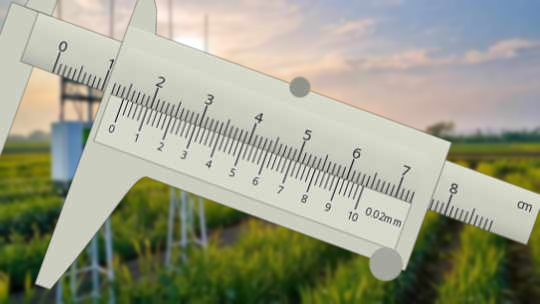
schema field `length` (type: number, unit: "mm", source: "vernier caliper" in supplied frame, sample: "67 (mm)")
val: 14.5 (mm)
